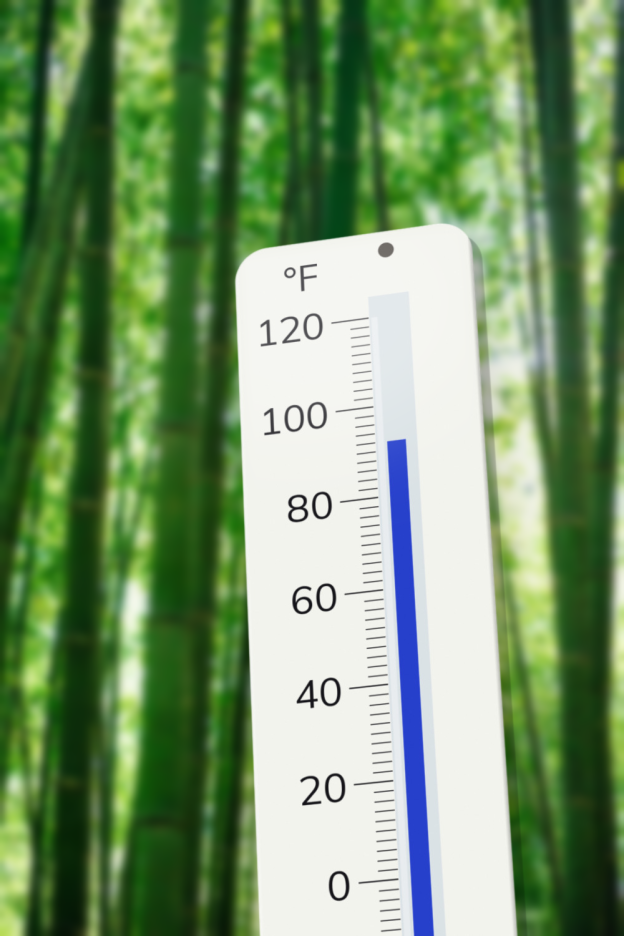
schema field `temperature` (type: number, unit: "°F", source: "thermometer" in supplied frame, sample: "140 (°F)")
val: 92 (°F)
